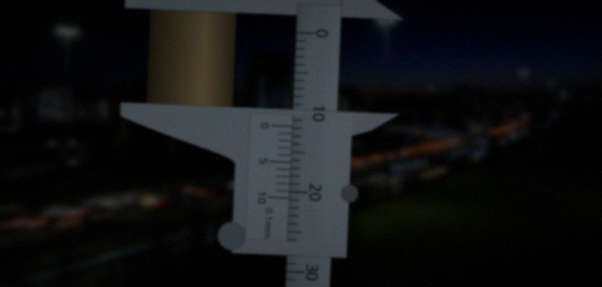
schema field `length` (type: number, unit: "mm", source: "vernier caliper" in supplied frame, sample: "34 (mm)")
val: 11.8 (mm)
